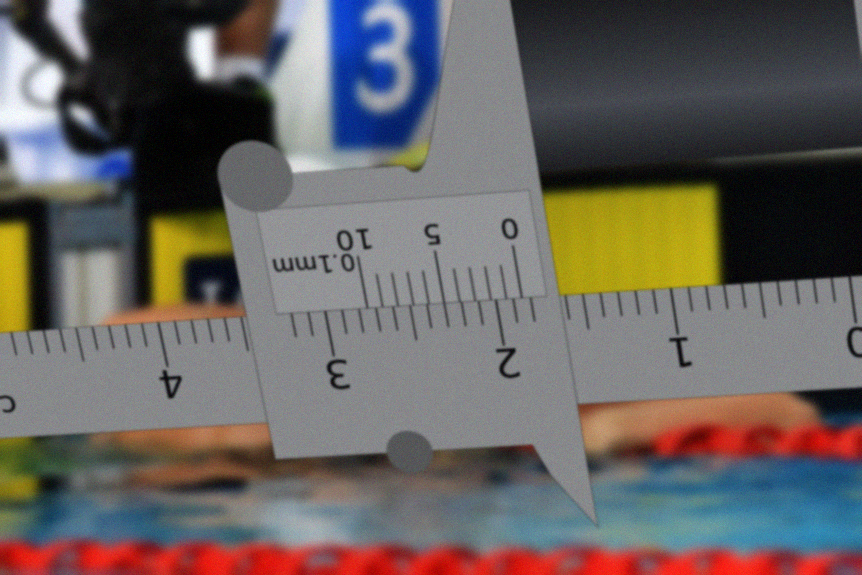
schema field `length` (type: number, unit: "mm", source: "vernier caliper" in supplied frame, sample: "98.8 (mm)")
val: 18.5 (mm)
